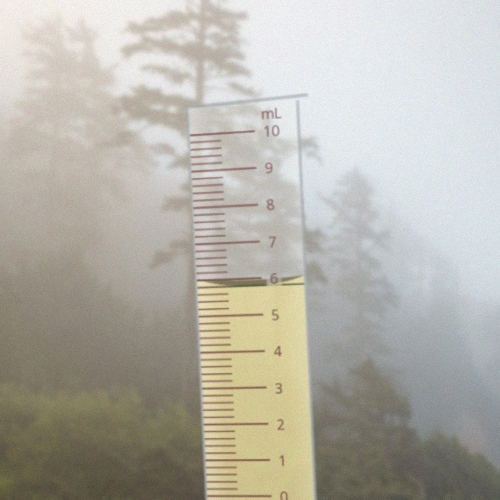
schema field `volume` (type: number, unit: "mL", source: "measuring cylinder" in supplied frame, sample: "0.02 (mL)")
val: 5.8 (mL)
